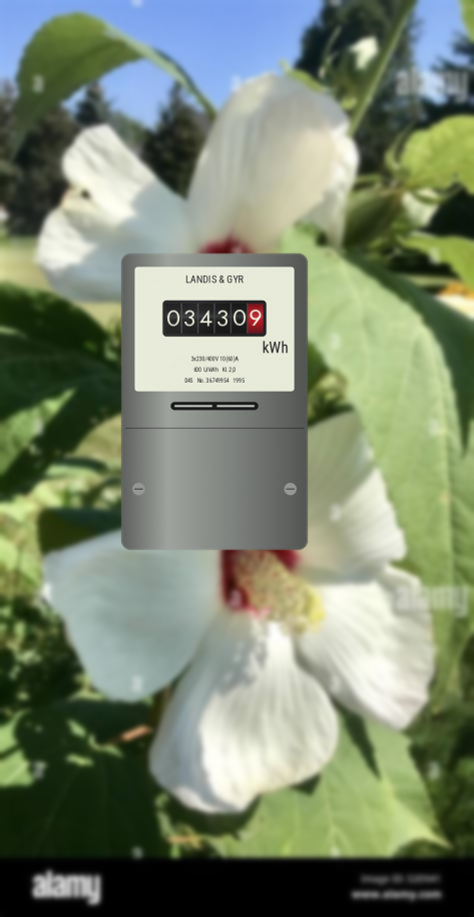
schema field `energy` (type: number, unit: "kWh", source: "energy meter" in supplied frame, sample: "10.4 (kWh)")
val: 3430.9 (kWh)
